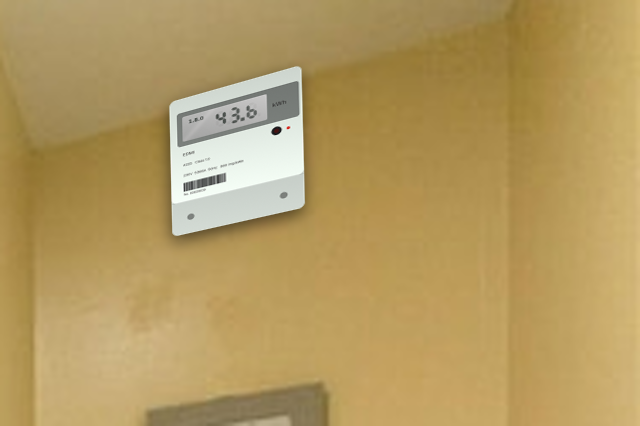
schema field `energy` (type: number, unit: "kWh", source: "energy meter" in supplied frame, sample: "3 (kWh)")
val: 43.6 (kWh)
